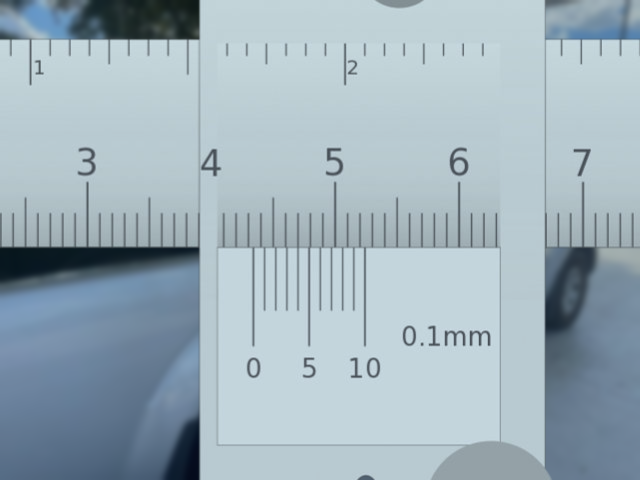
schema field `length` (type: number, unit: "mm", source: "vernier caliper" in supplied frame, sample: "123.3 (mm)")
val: 43.4 (mm)
